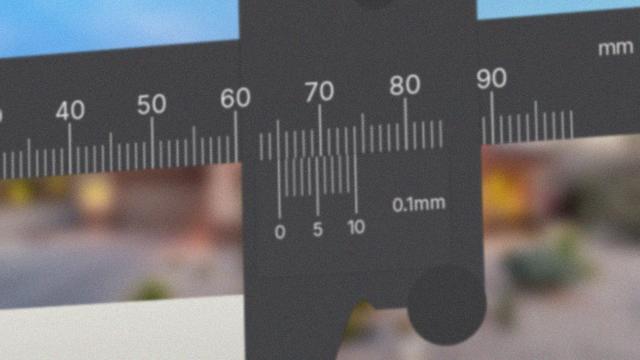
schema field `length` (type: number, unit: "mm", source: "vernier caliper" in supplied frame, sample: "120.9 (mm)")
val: 65.0 (mm)
